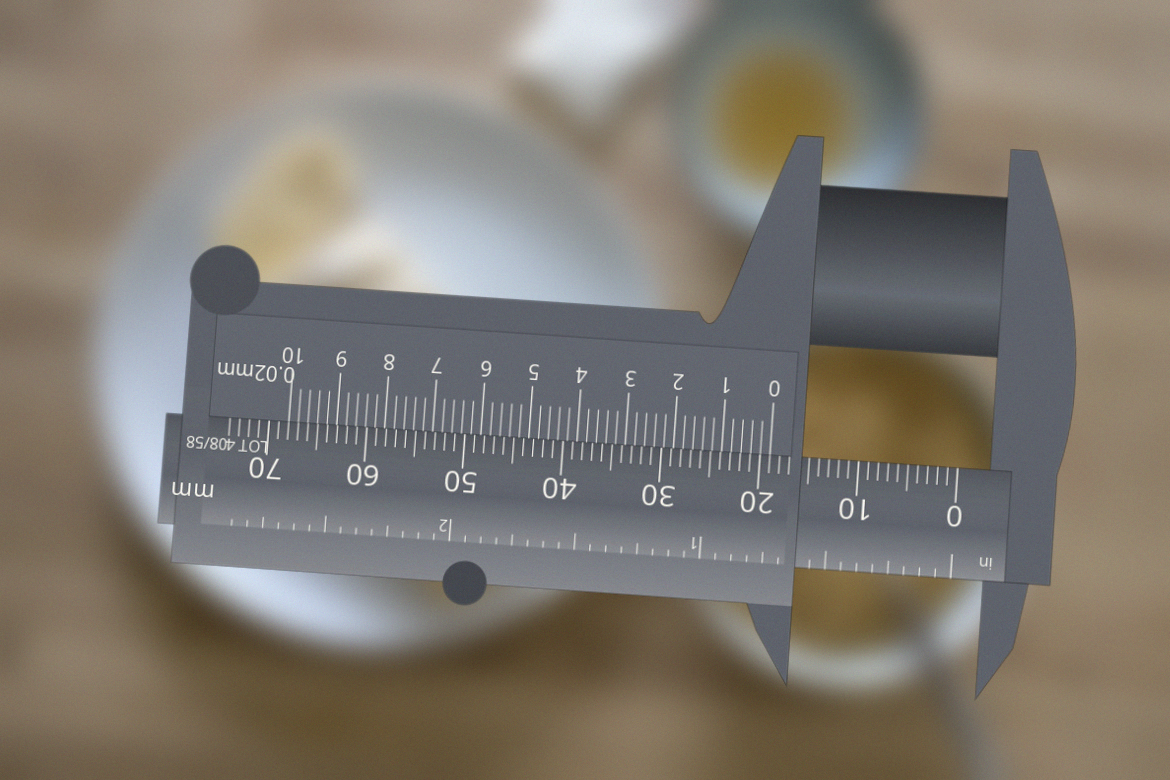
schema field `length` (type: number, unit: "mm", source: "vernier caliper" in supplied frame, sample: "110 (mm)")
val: 19.0 (mm)
